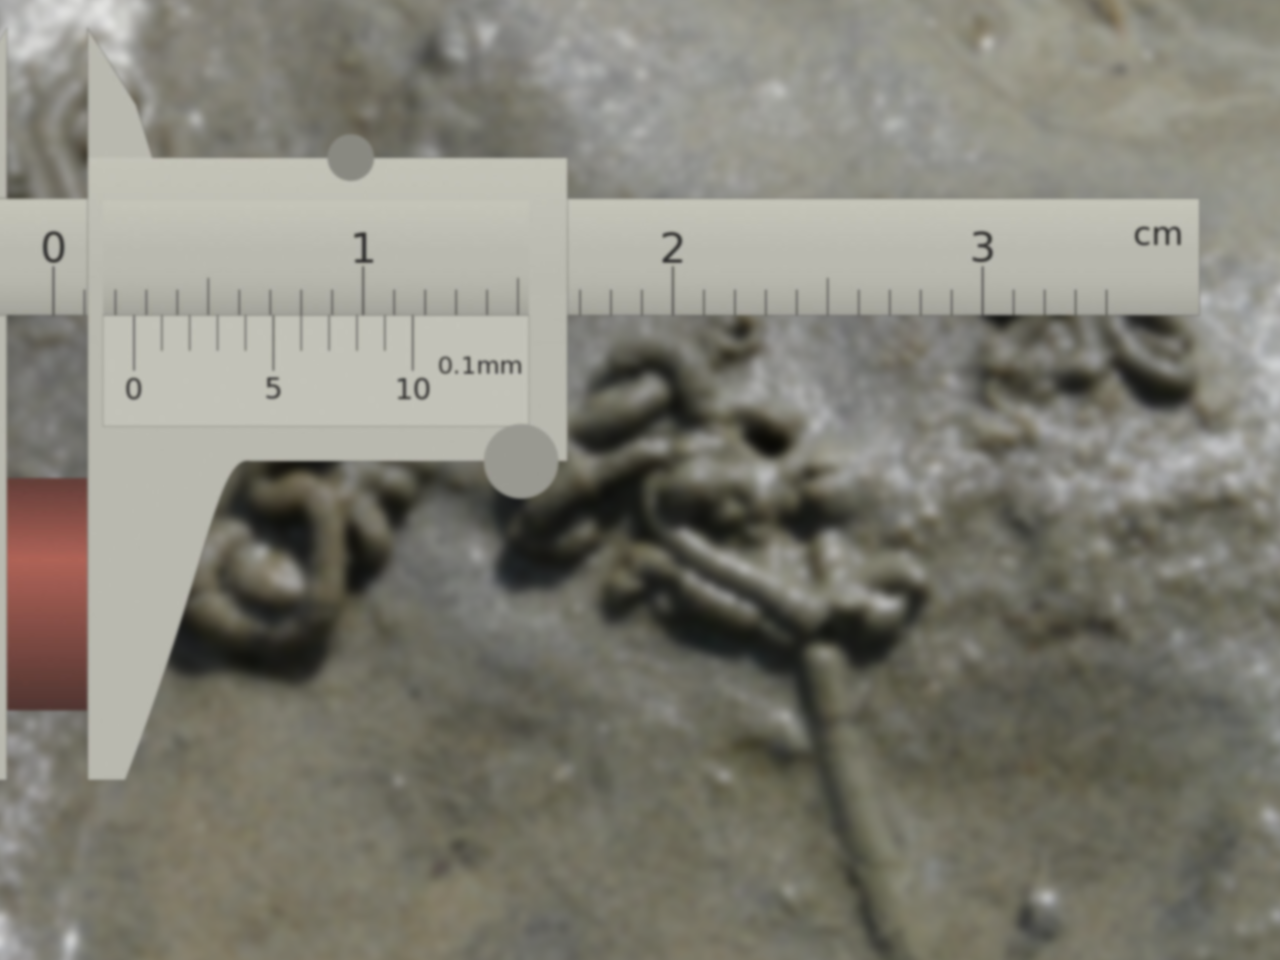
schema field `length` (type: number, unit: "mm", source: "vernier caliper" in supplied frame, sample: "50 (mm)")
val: 2.6 (mm)
